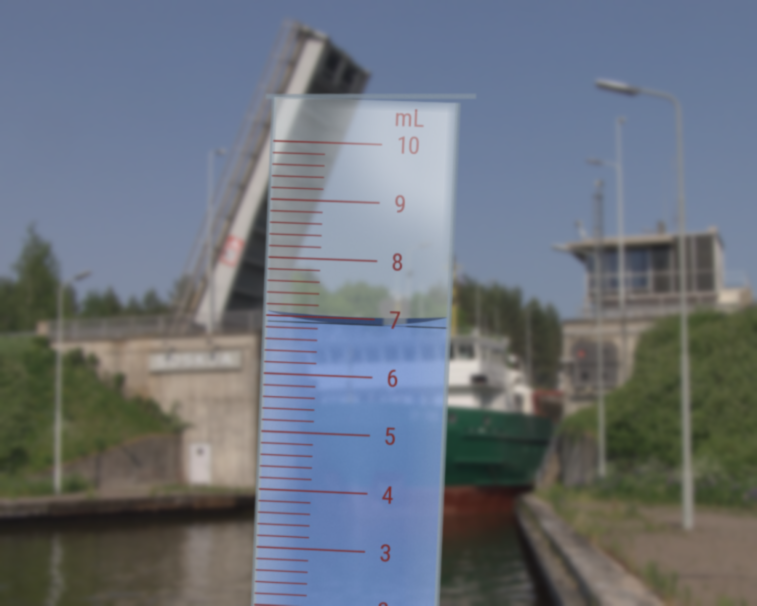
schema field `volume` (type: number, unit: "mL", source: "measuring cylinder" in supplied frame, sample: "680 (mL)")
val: 6.9 (mL)
